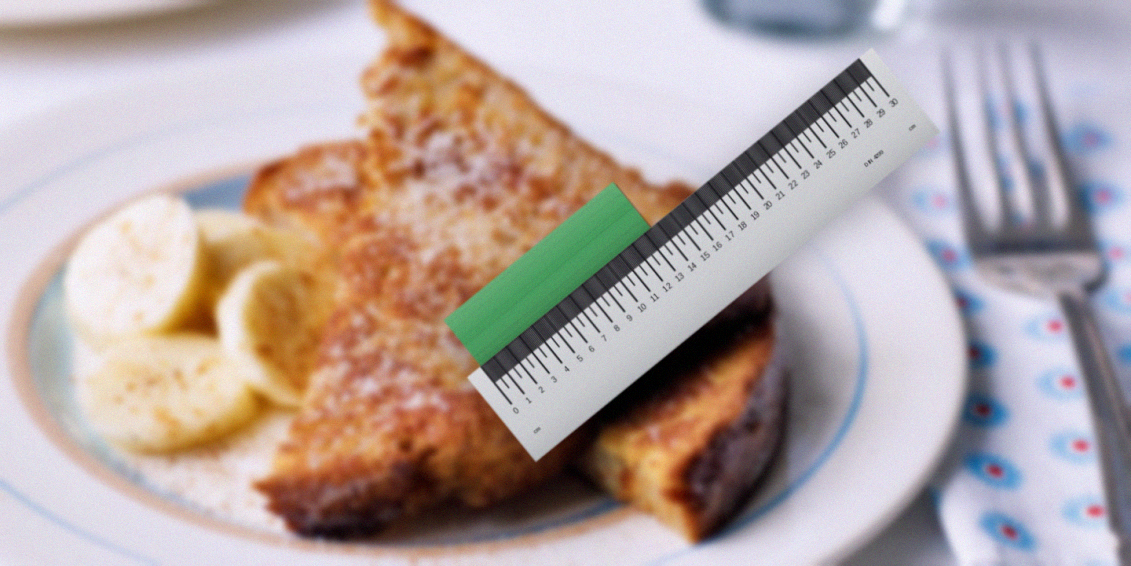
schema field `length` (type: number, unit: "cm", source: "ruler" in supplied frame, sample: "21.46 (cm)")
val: 13.5 (cm)
